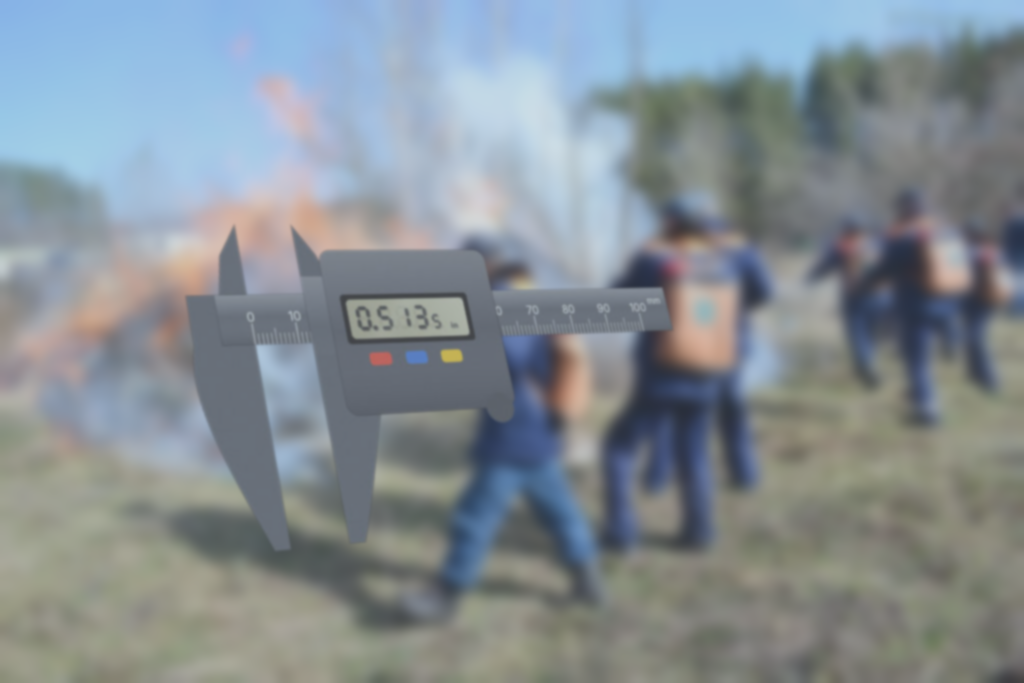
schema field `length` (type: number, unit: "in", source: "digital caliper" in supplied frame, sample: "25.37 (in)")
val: 0.5135 (in)
